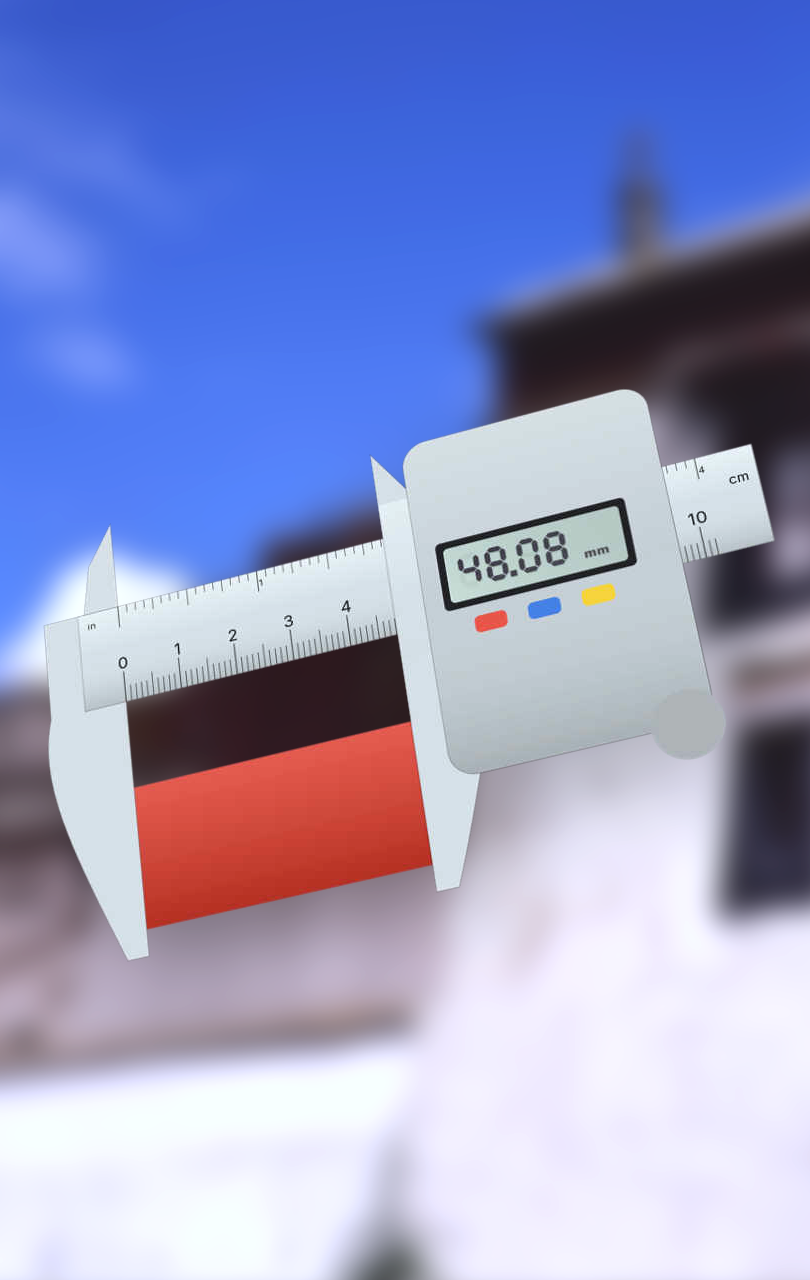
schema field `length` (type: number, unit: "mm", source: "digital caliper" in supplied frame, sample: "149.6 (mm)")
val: 48.08 (mm)
